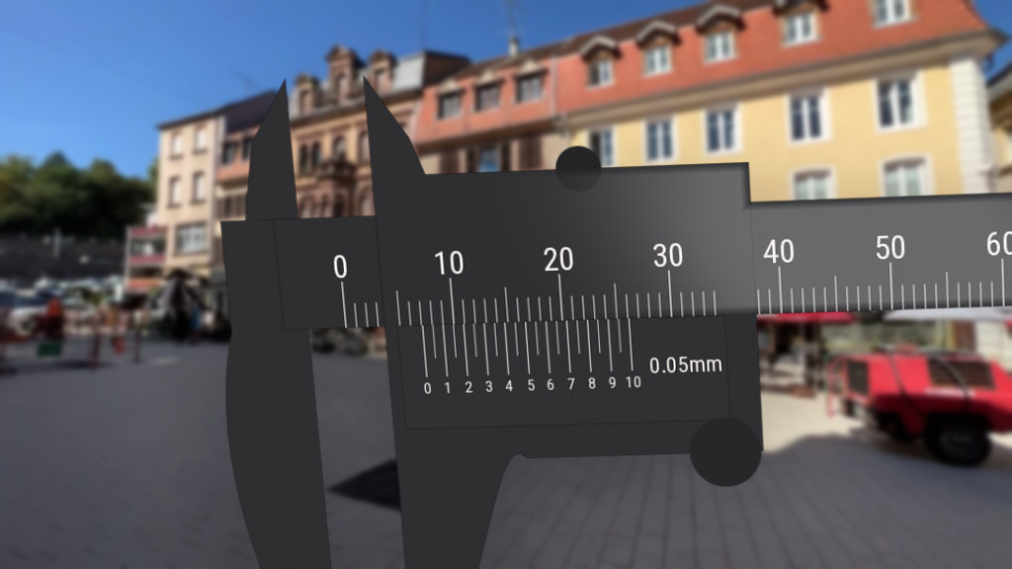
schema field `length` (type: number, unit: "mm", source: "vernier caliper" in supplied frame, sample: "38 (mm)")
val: 7.1 (mm)
